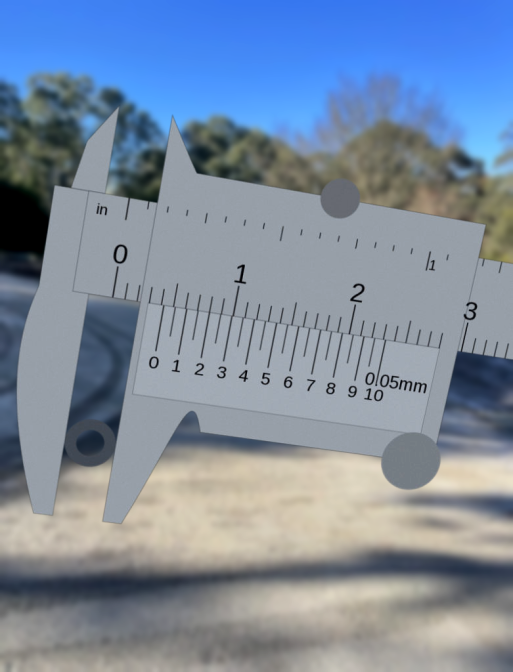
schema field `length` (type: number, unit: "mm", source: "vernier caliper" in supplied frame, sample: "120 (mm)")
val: 4.2 (mm)
